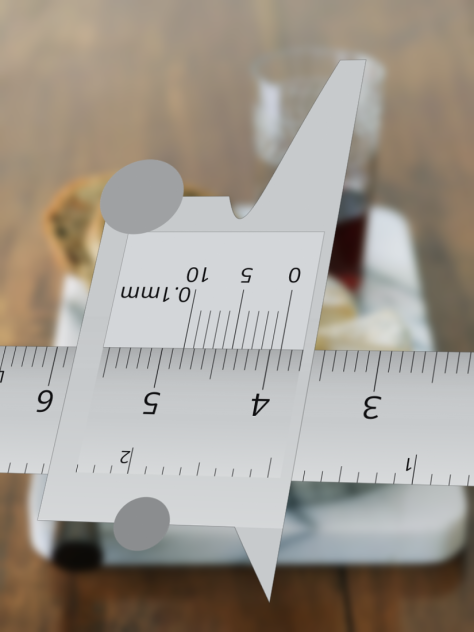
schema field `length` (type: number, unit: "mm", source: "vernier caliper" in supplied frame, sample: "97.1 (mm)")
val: 39.0 (mm)
